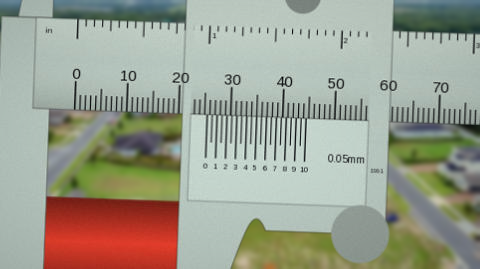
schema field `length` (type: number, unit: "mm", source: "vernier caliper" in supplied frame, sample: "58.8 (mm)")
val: 25.5 (mm)
